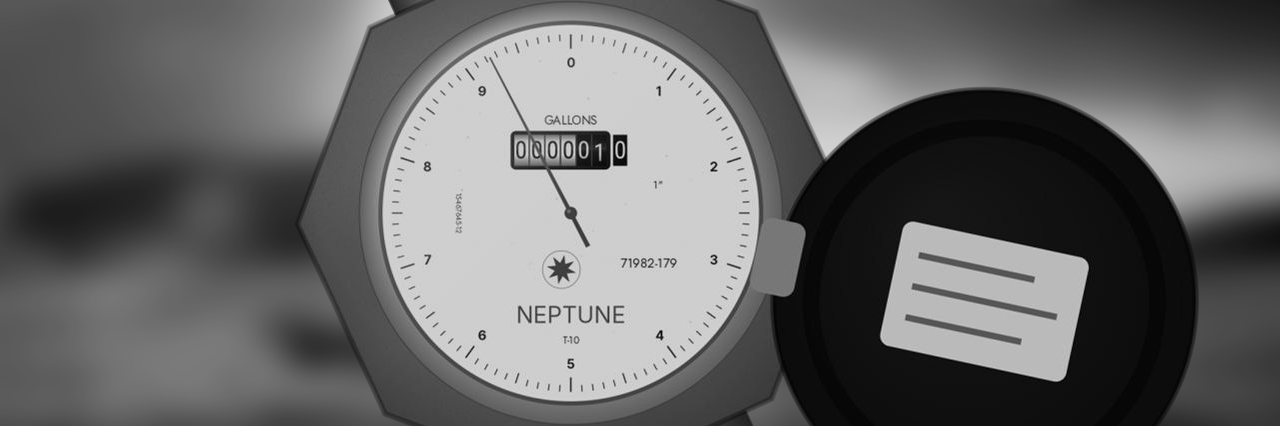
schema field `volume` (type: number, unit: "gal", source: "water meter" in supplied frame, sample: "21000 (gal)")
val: 9.2 (gal)
